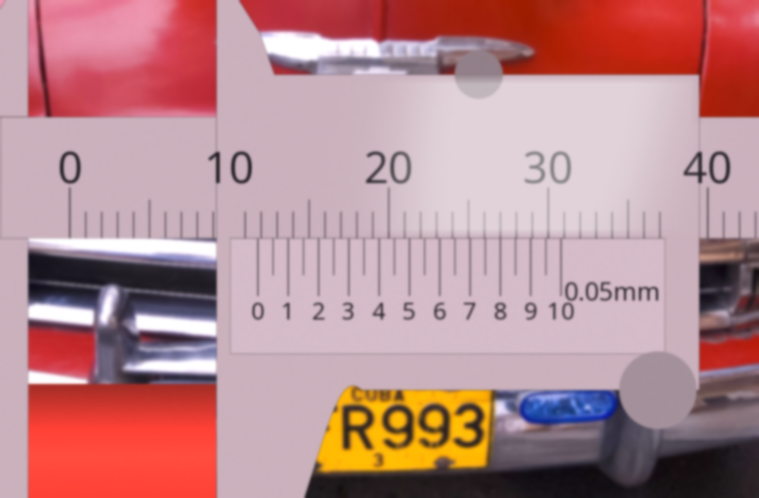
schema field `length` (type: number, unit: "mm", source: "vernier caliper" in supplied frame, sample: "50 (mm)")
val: 11.8 (mm)
